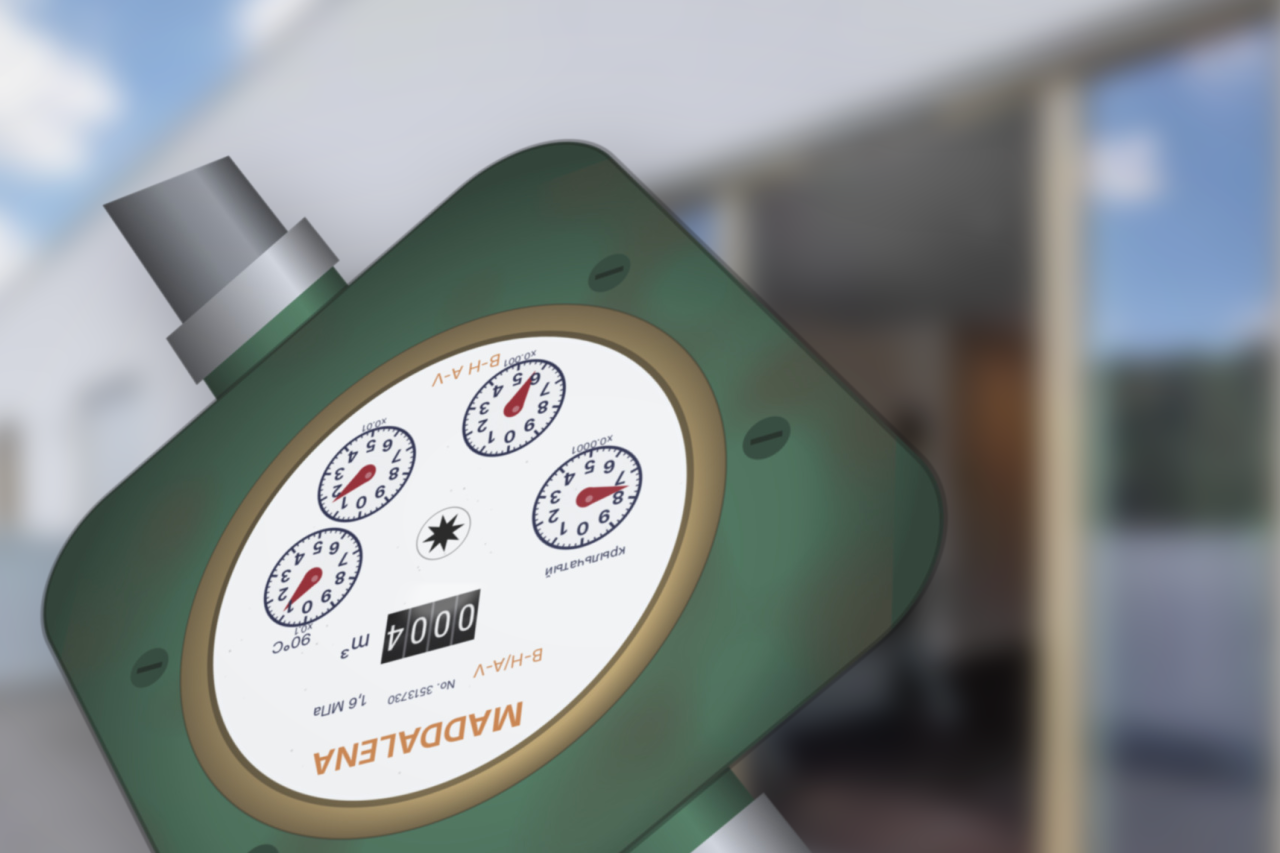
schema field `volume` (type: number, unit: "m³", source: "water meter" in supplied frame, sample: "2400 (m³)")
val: 4.1157 (m³)
